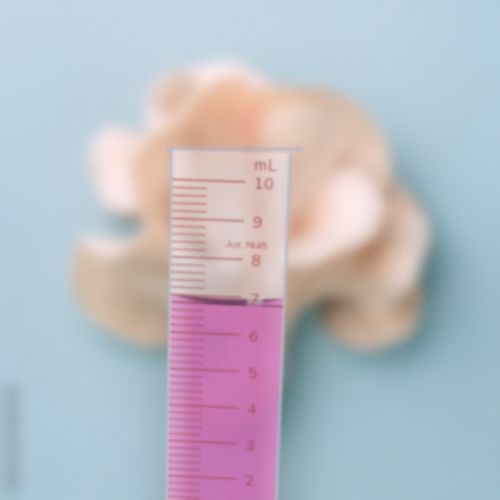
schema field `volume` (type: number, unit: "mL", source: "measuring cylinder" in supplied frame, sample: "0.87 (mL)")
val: 6.8 (mL)
